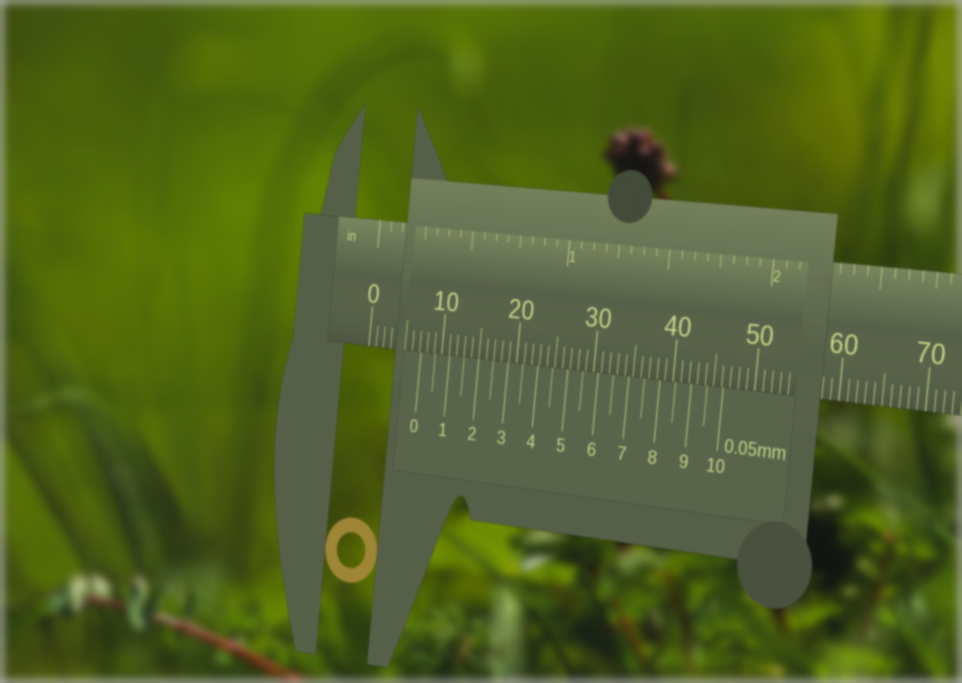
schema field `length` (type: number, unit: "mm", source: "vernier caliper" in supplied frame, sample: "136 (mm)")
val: 7.2 (mm)
